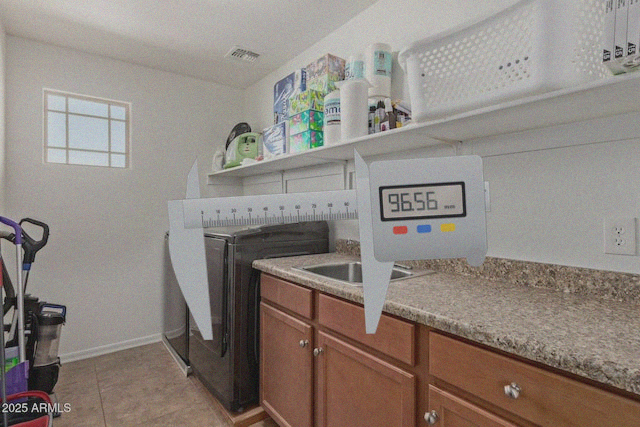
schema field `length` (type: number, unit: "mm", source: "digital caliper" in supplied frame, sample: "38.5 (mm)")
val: 96.56 (mm)
